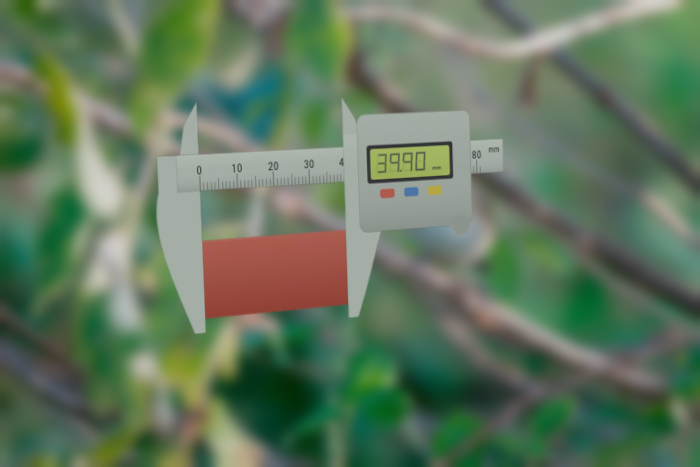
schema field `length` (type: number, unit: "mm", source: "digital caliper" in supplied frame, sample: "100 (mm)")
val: 39.90 (mm)
